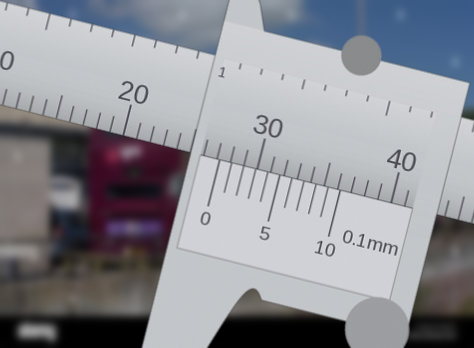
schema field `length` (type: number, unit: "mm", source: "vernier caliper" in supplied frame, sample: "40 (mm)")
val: 27.2 (mm)
